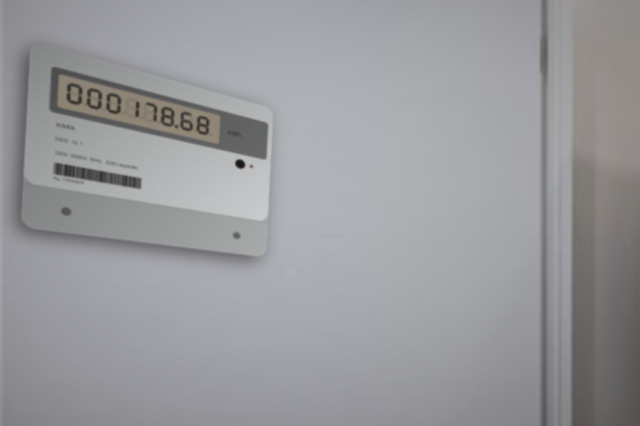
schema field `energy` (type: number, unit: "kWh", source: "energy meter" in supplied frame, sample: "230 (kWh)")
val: 178.68 (kWh)
